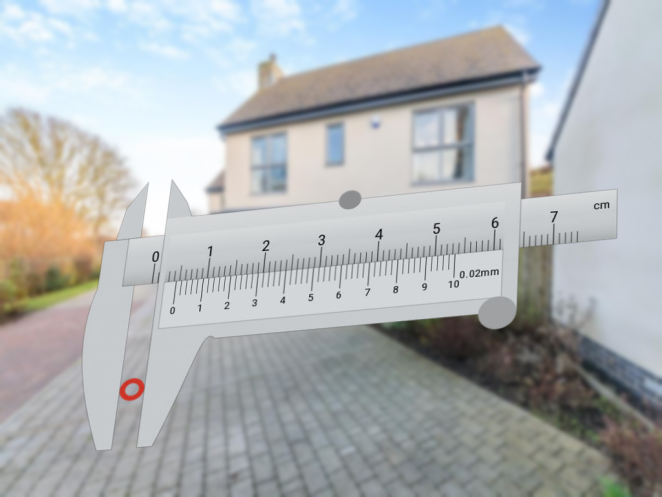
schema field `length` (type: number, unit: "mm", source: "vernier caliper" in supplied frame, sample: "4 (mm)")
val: 4.4 (mm)
